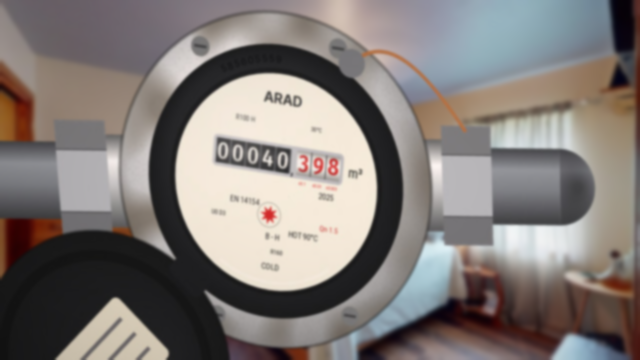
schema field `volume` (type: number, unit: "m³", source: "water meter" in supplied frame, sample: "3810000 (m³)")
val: 40.398 (m³)
